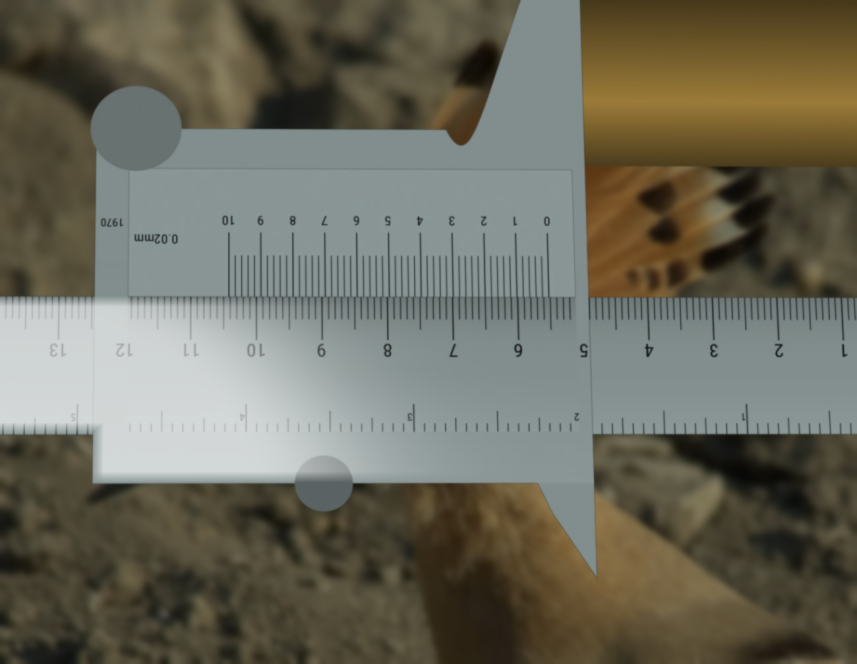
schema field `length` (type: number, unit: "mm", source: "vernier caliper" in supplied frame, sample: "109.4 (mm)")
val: 55.2 (mm)
